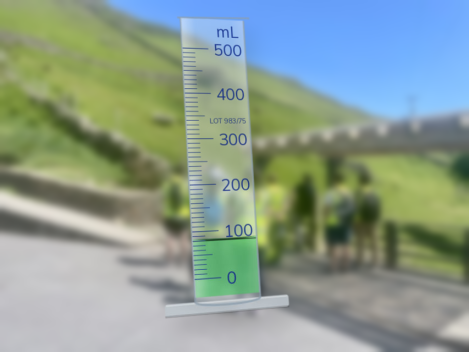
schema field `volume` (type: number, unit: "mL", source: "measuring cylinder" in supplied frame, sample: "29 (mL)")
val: 80 (mL)
